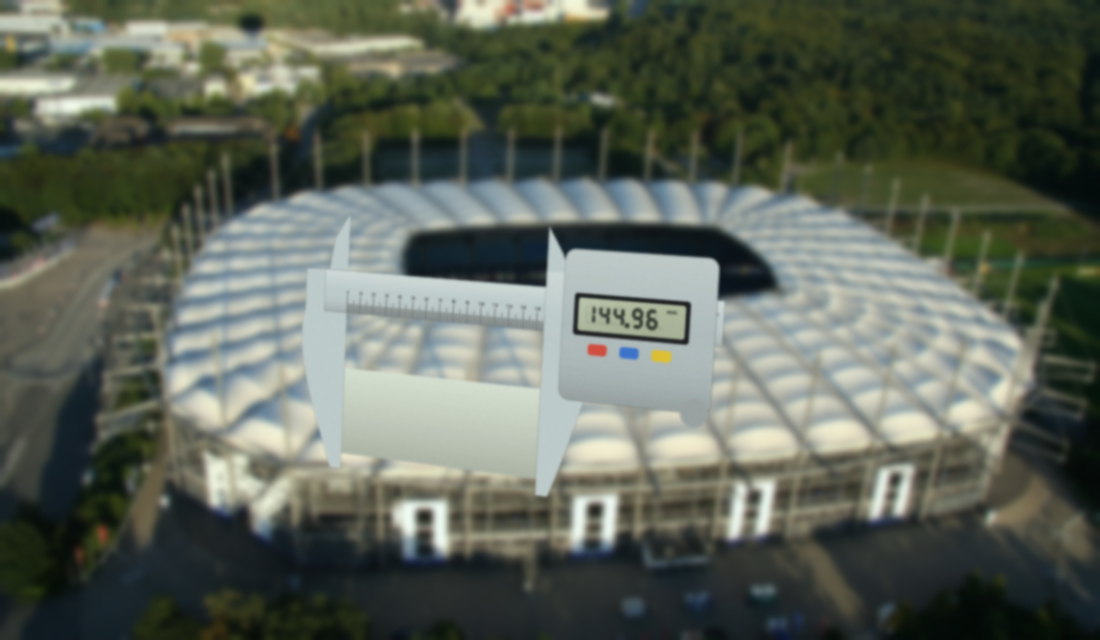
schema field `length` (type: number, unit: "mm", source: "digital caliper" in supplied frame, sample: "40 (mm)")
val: 144.96 (mm)
